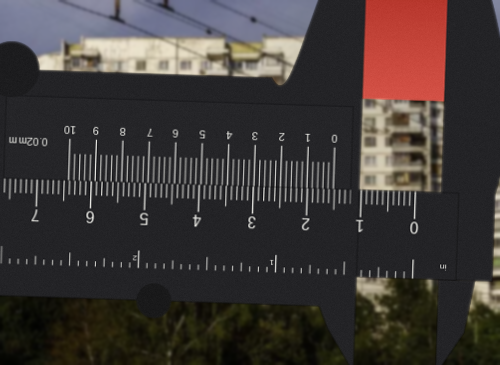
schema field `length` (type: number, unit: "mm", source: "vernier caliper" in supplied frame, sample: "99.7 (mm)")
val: 15.2 (mm)
